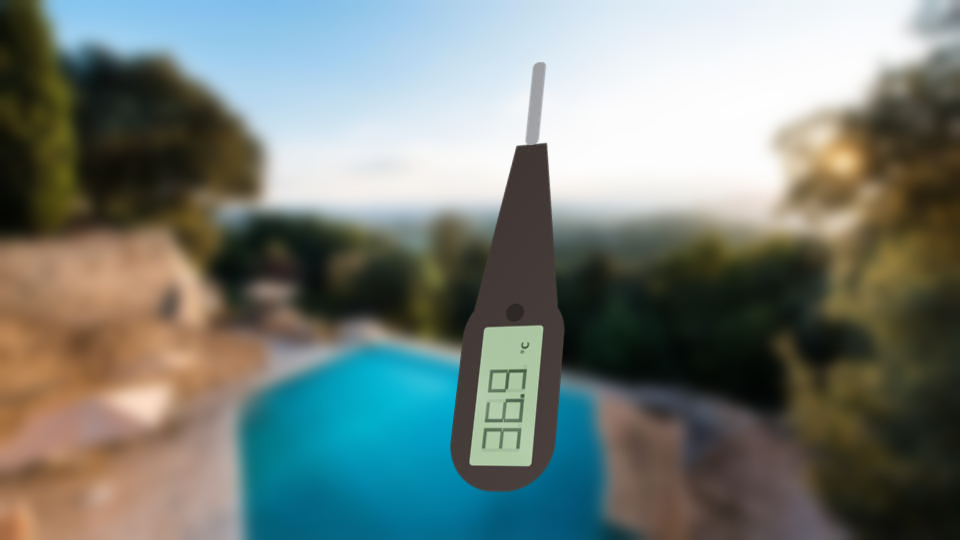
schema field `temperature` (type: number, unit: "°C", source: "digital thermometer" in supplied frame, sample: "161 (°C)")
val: 36.9 (°C)
